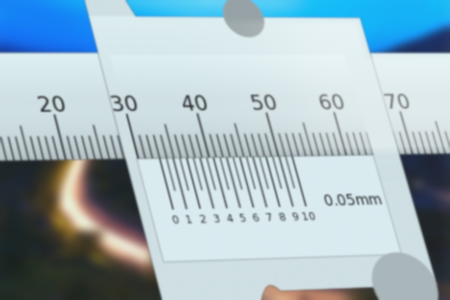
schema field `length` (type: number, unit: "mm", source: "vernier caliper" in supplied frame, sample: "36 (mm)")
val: 33.0 (mm)
